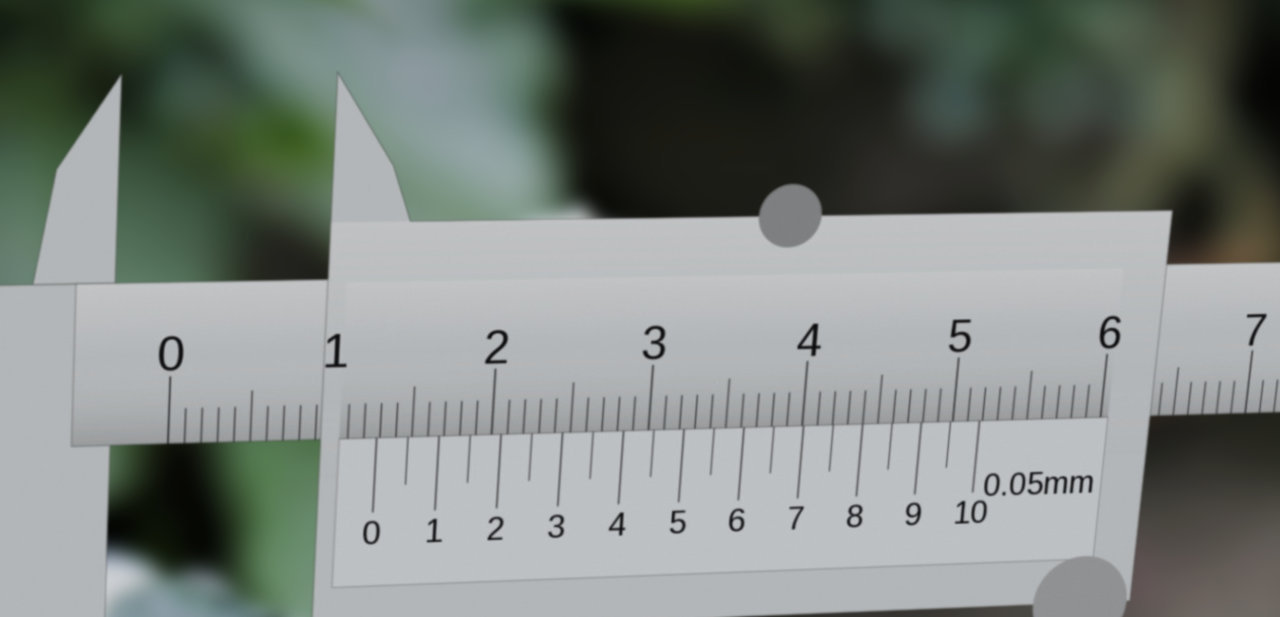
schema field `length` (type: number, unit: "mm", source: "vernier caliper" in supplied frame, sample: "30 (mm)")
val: 12.8 (mm)
